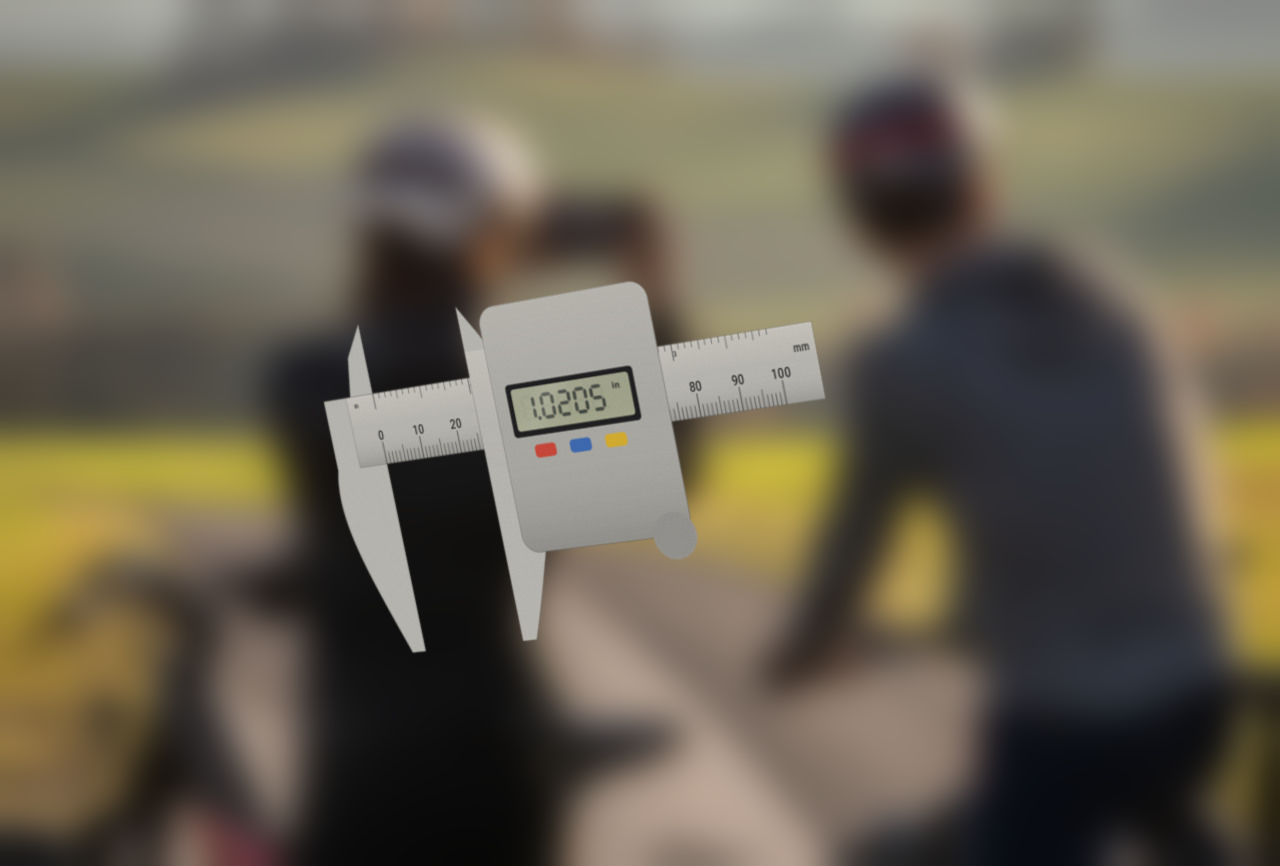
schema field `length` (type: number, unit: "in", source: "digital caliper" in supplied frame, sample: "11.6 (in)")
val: 1.0205 (in)
